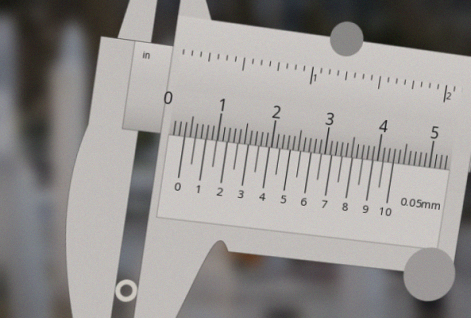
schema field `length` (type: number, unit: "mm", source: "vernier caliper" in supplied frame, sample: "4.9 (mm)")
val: 4.0 (mm)
